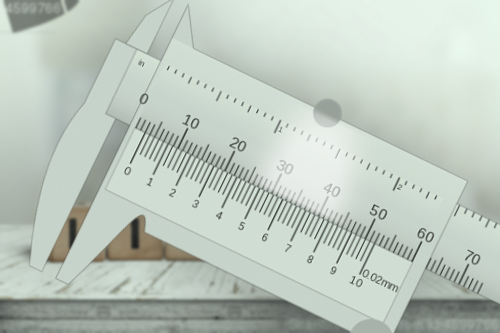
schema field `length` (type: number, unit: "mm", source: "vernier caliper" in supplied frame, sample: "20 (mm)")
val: 3.0 (mm)
